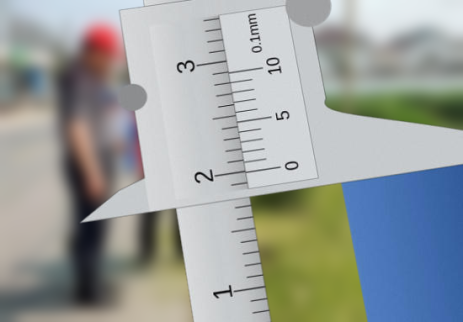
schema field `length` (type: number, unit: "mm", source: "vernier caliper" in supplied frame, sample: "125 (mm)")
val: 19.9 (mm)
